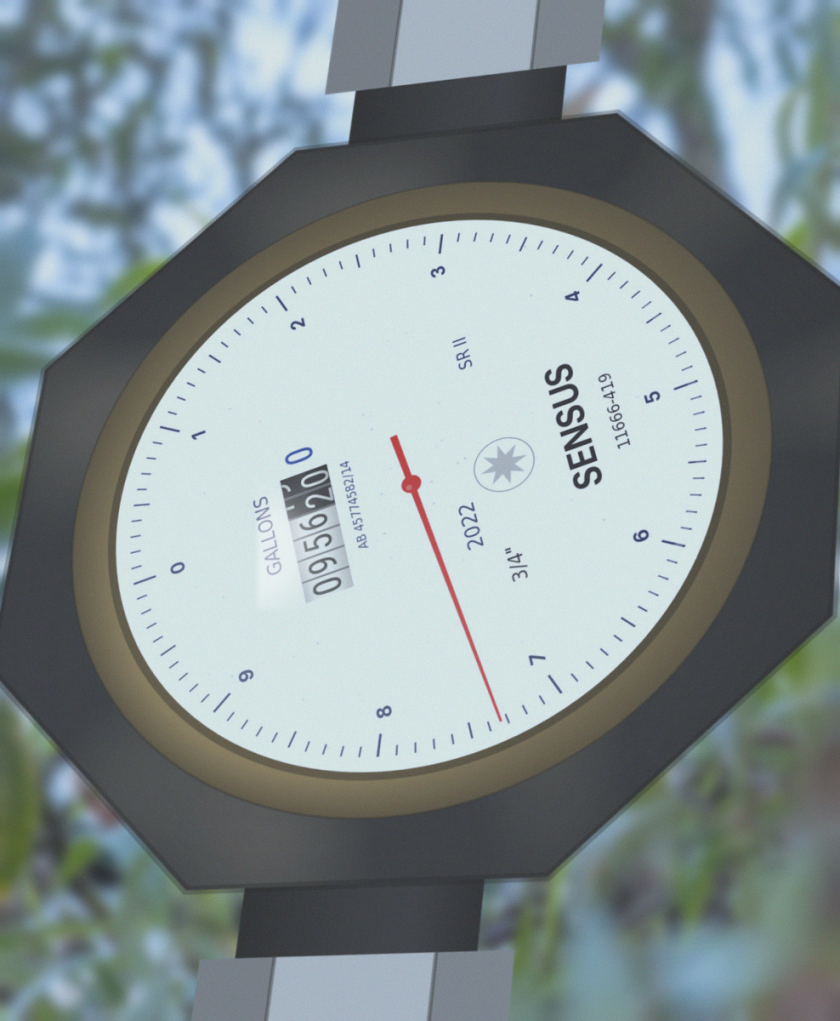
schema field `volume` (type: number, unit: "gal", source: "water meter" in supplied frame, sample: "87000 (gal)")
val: 956197.3 (gal)
